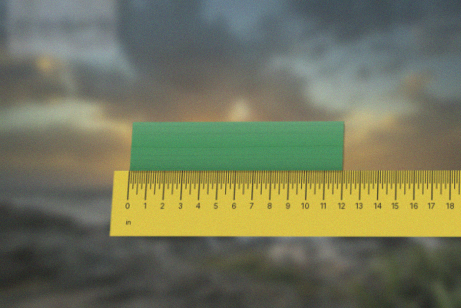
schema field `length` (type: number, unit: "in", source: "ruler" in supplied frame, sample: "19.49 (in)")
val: 12 (in)
